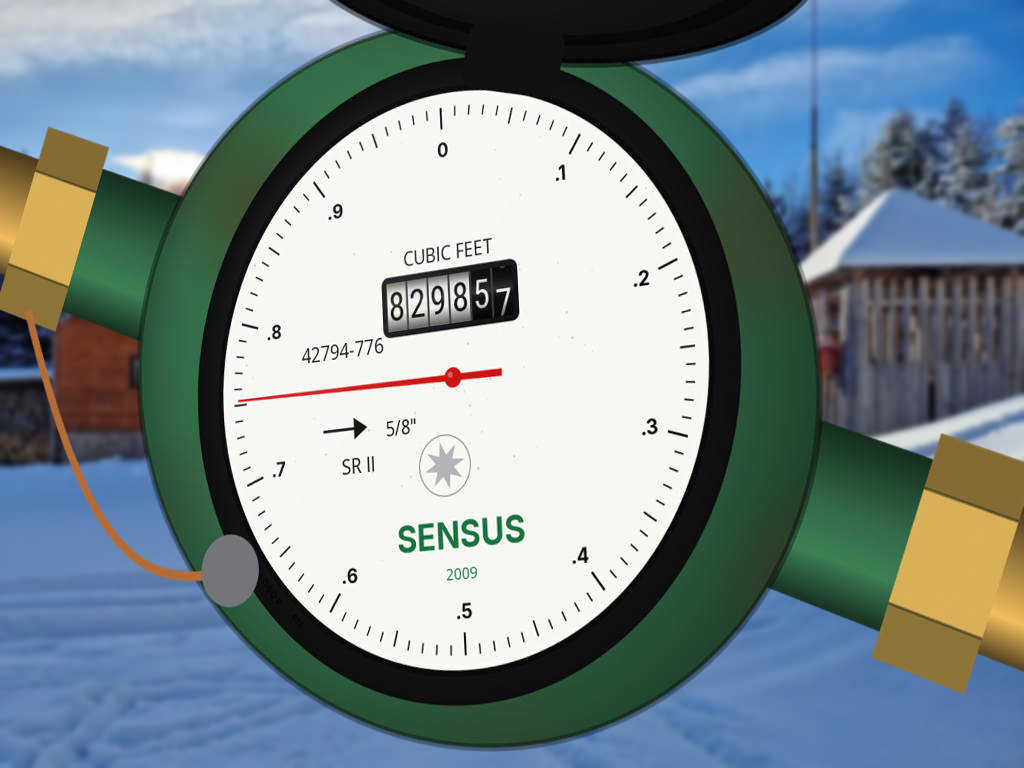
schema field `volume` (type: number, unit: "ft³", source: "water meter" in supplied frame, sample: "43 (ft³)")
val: 829856.75 (ft³)
